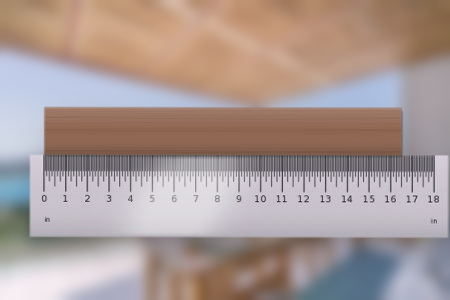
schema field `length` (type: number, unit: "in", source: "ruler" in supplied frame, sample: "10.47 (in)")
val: 16.5 (in)
